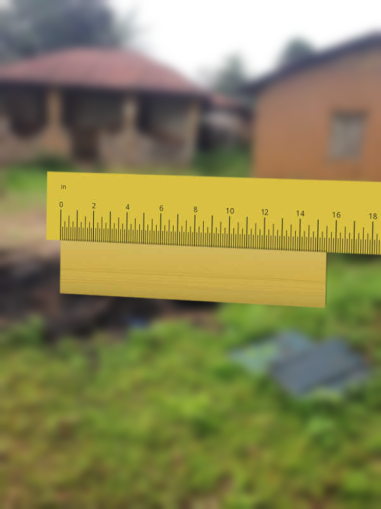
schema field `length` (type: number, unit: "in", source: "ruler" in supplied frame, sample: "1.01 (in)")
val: 15.5 (in)
